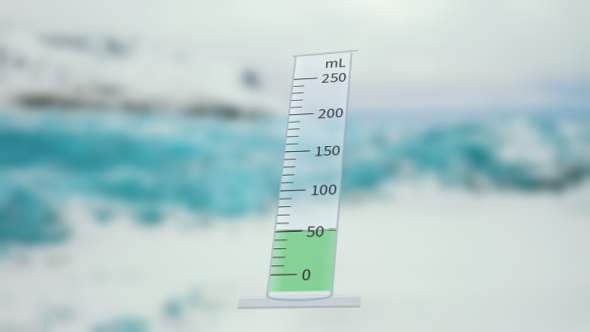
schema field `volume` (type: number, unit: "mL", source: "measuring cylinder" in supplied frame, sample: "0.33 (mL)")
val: 50 (mL)
